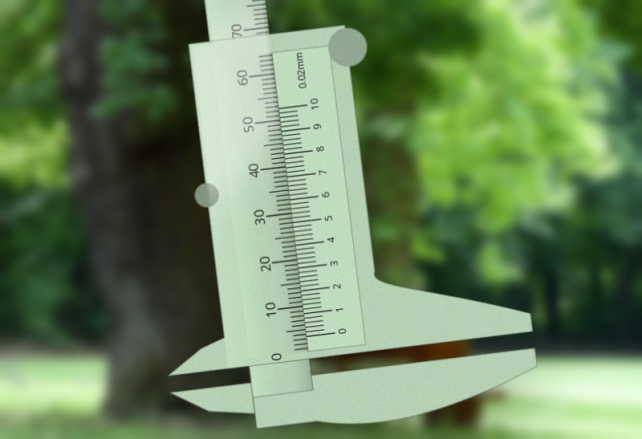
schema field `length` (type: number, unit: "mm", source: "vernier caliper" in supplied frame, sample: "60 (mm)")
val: 3.5 (mm)
